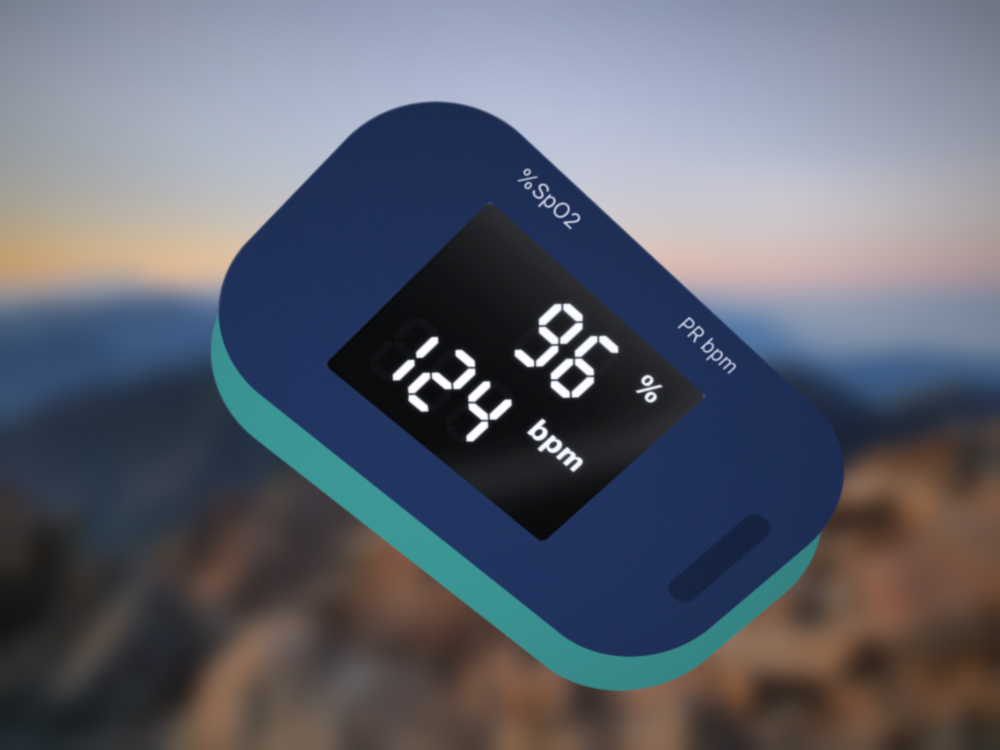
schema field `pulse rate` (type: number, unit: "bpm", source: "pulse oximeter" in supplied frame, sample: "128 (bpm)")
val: 124 (bpm)
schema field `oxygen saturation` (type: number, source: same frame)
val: 96 (%)
